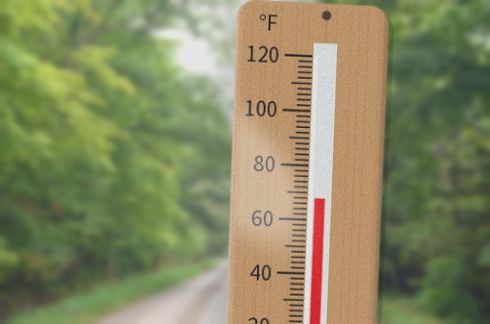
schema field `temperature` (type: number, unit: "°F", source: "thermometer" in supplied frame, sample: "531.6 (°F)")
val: 68 (°F)
